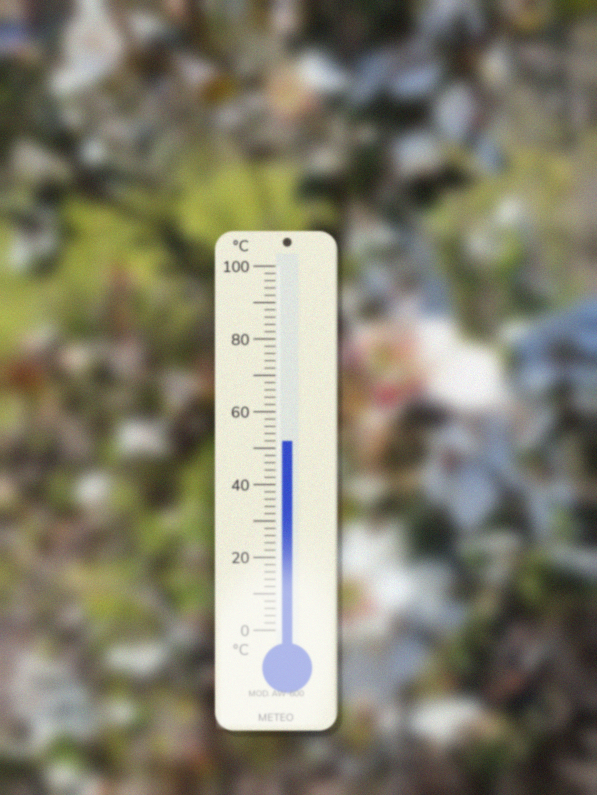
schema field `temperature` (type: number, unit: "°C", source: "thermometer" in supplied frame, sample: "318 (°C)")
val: 52 (°C)
